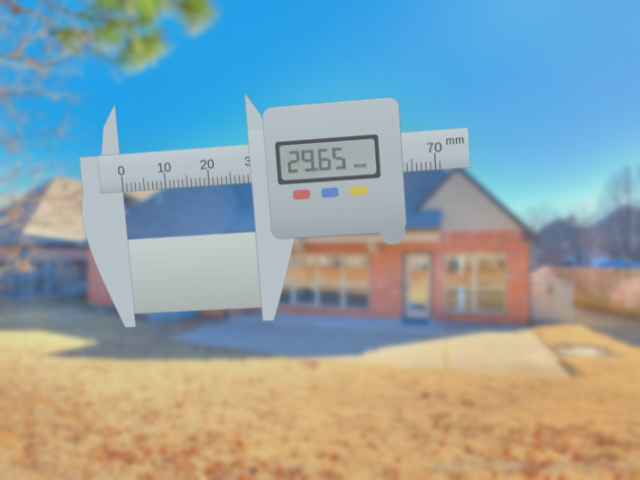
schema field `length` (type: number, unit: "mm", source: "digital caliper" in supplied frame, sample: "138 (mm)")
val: 29.65 (mm)
